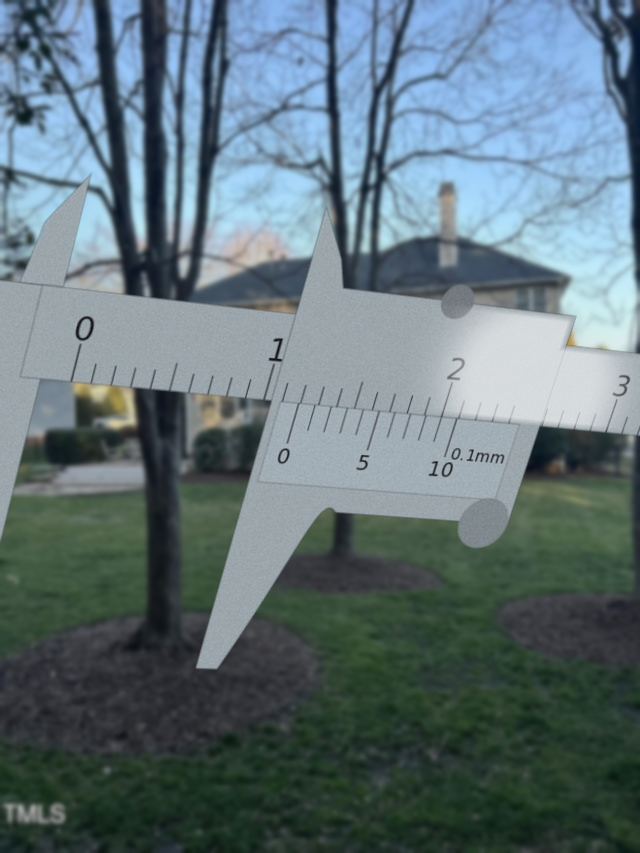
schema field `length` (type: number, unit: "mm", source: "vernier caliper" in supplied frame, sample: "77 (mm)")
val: 11.9 (mm)
